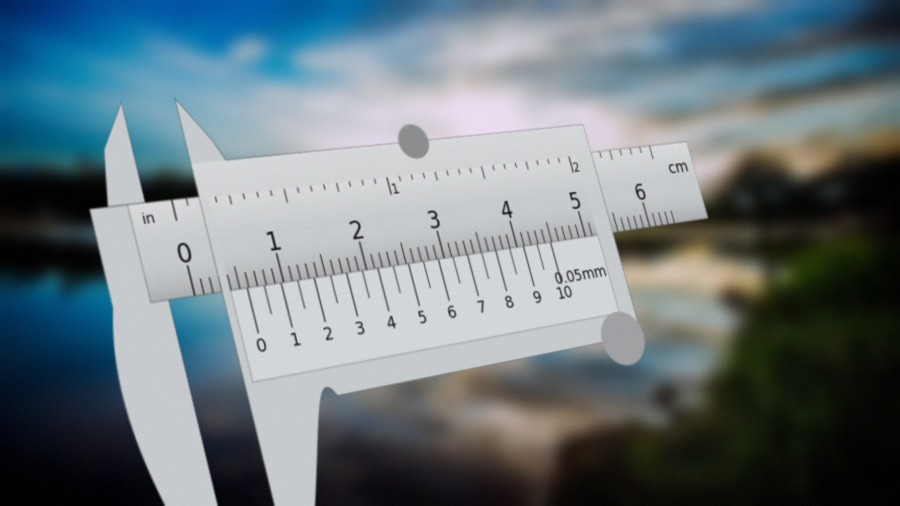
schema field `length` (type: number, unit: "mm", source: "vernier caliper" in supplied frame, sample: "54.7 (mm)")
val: 5.8 (mm)
